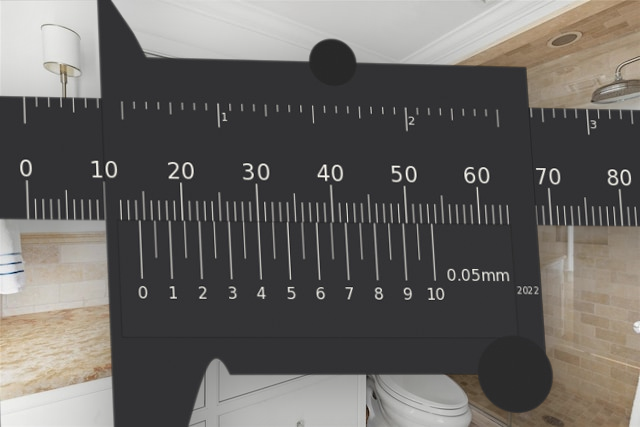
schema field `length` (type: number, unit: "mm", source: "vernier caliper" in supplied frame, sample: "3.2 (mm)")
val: 14.4 (mm)
